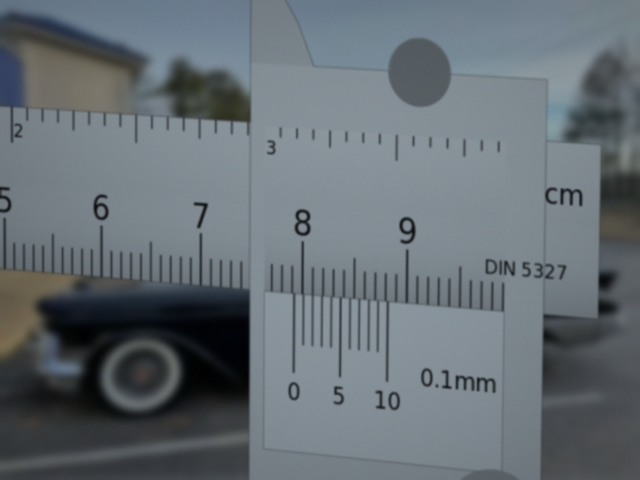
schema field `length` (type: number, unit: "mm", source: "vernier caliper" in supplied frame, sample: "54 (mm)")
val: 79.2 (mm)
